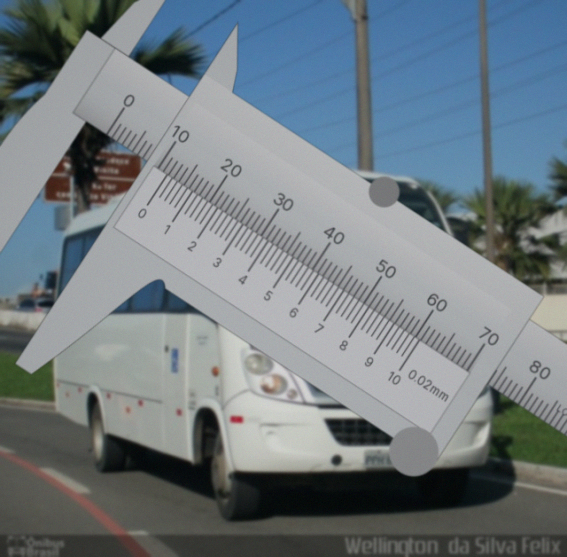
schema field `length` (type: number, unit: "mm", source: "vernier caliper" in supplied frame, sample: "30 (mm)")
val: 11.8 (mm)
